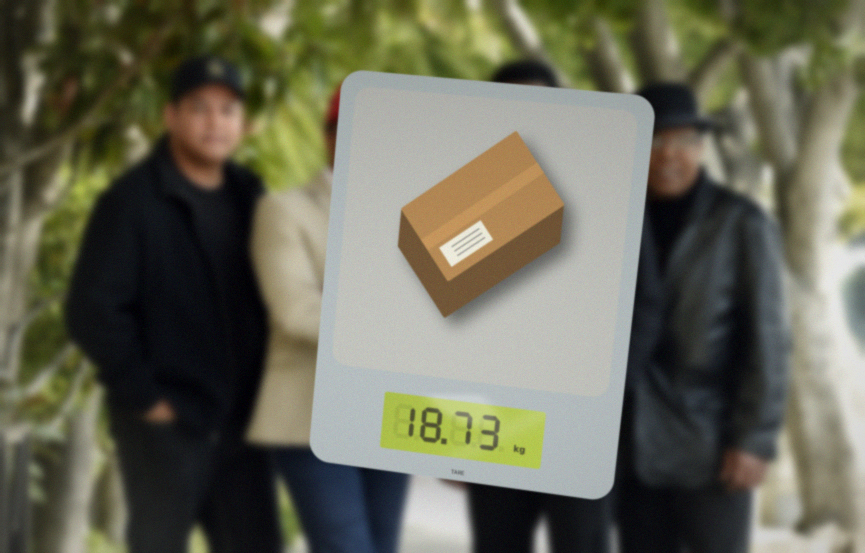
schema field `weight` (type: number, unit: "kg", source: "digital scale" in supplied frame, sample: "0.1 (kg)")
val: 18.73 (kg)
